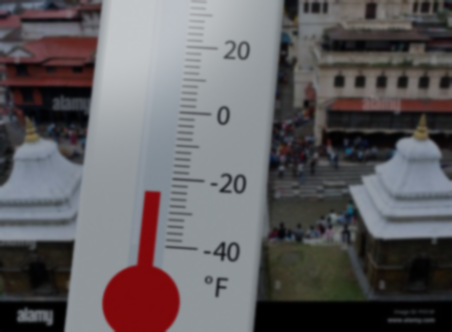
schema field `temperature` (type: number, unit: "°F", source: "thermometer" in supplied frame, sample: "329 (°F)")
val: -24 (°F)
